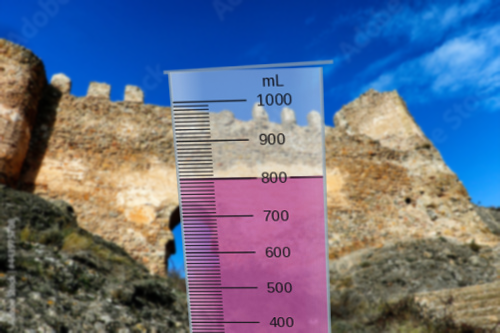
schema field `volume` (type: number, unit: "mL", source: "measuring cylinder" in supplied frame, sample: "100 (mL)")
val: 800 (mL)
